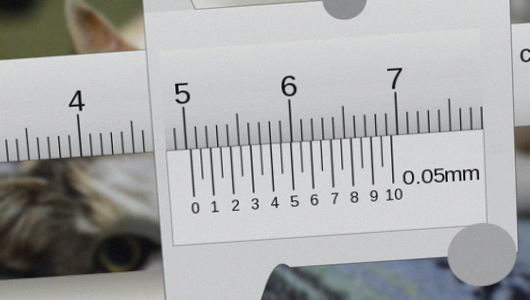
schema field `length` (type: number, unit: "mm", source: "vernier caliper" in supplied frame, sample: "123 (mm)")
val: 50.4 (mm)
